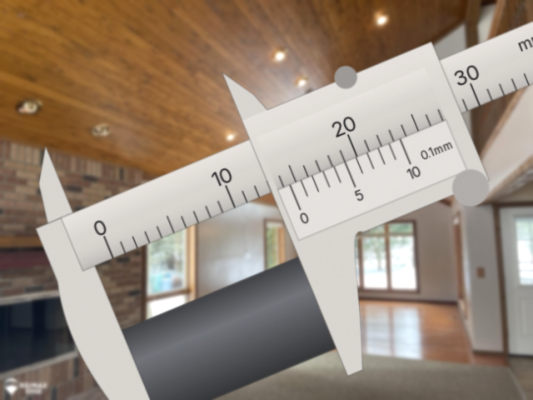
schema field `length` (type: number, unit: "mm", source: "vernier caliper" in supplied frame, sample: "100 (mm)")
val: 14.5 (mm)
